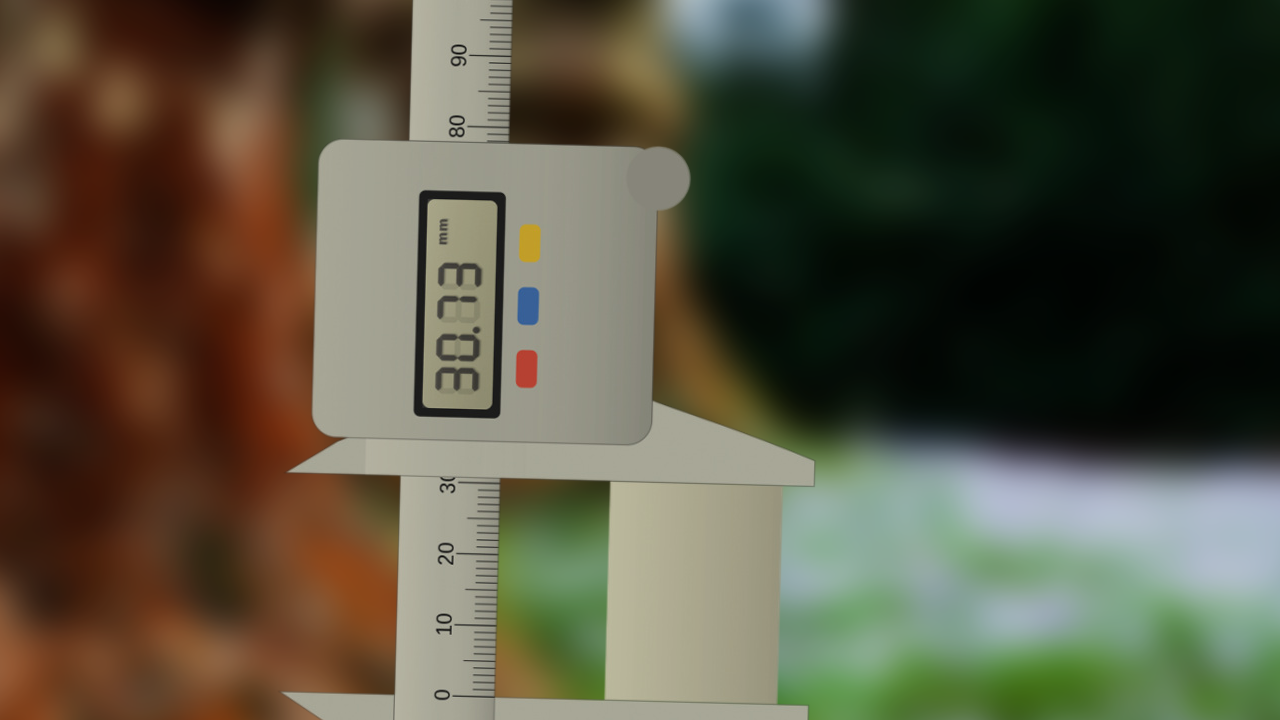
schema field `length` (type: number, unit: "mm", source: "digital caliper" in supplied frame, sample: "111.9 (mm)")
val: 30.73 (mm)
